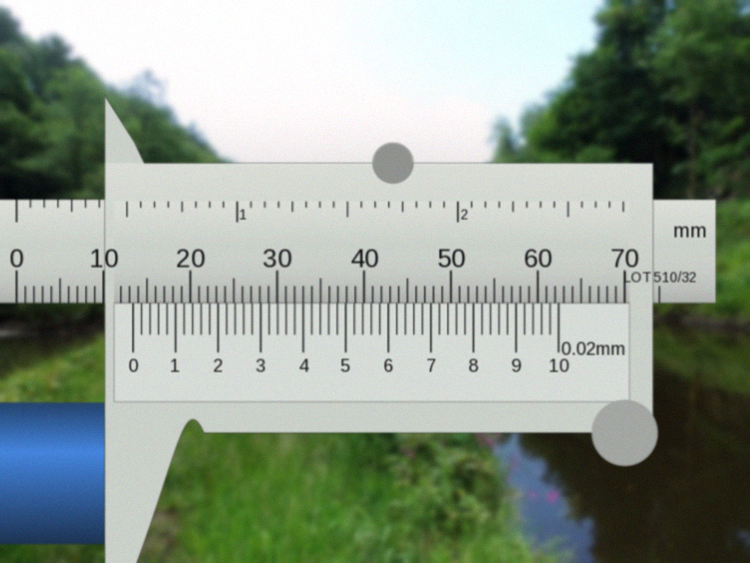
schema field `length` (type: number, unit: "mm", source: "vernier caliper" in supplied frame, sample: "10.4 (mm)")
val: 13.4 (mm)
